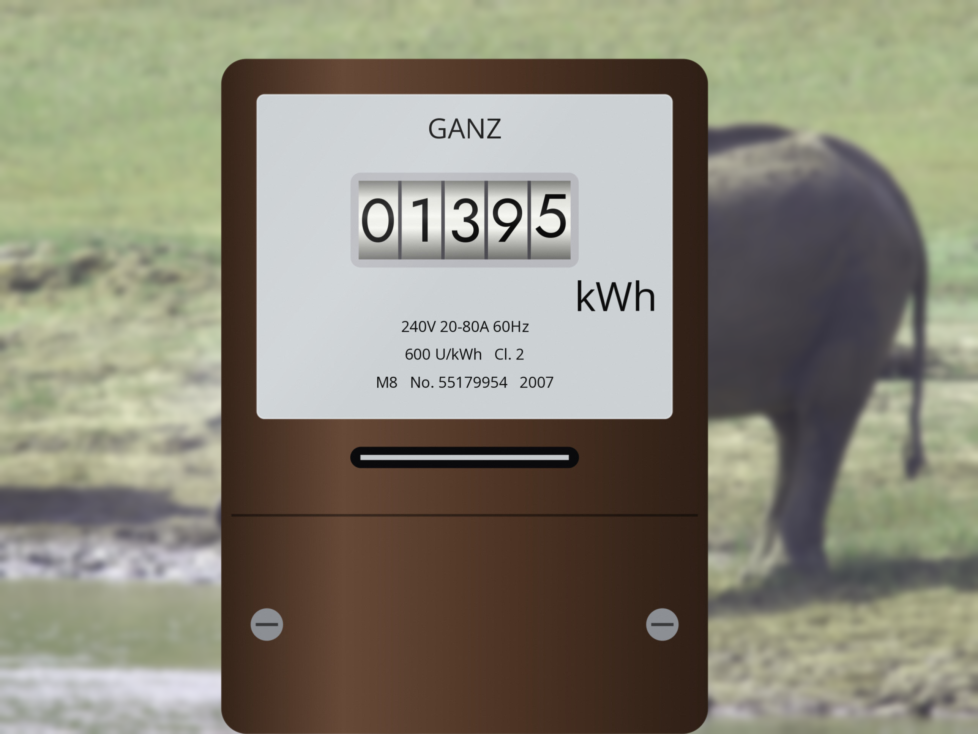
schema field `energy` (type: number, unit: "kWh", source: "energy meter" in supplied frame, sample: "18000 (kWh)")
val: 1395 (kWh)
